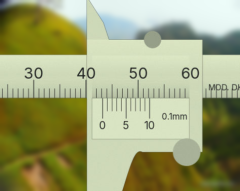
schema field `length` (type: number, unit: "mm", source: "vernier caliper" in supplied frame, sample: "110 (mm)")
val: 43.2 (mm)
